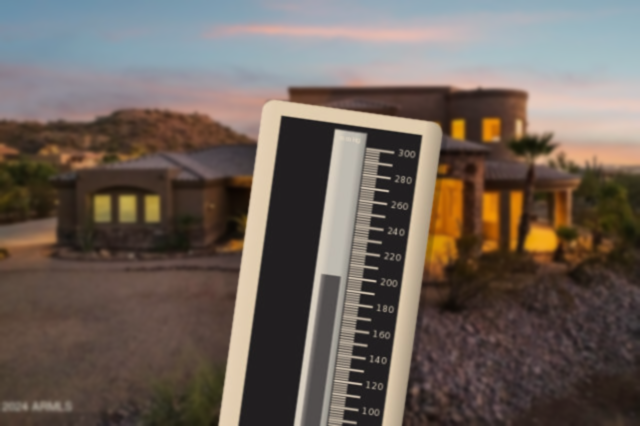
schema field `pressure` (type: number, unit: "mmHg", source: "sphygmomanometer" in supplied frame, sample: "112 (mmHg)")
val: 200 (mmHg)
